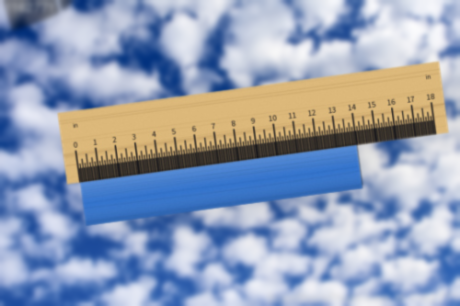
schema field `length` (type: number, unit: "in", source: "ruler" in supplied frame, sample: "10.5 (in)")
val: 14 (in)
